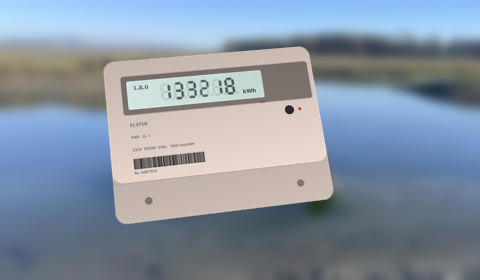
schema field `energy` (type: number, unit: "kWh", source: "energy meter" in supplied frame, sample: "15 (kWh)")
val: 133218 (kWh)
